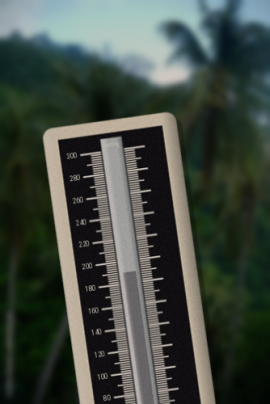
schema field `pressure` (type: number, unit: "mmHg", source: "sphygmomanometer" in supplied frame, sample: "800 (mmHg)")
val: 190 (mmHg)
